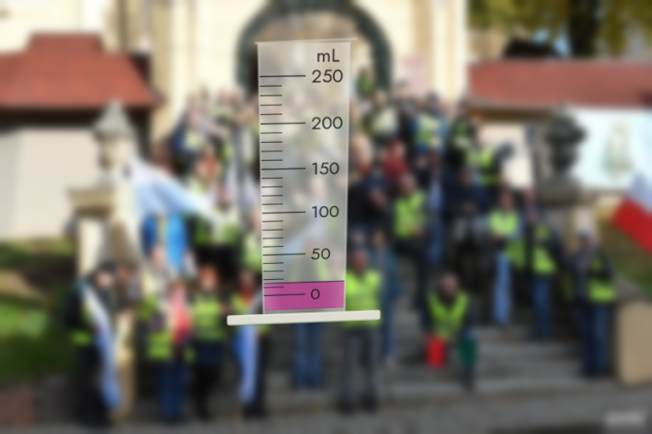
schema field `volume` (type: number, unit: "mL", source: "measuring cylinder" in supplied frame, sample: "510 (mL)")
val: 15 (mL)
